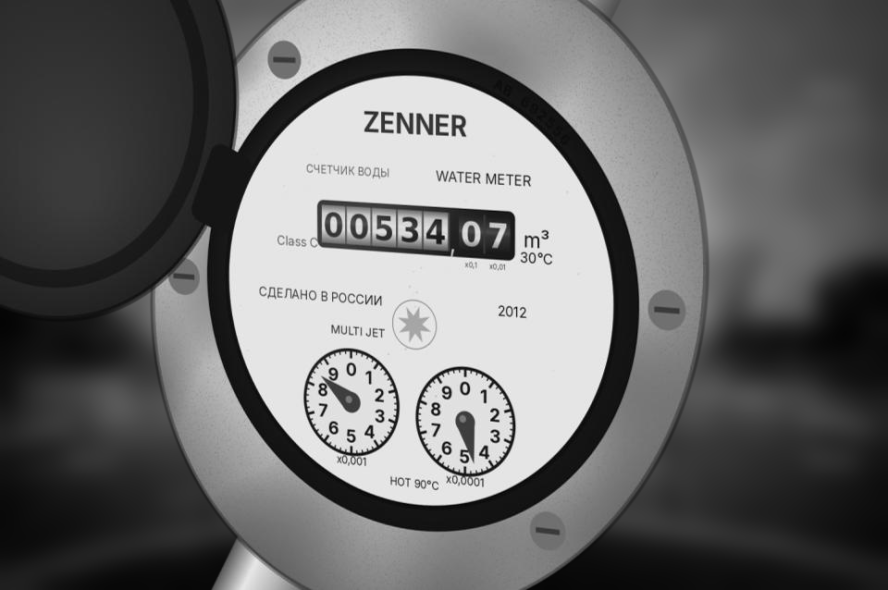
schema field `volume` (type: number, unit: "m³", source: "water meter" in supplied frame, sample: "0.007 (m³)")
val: 534.0784 (m³)
